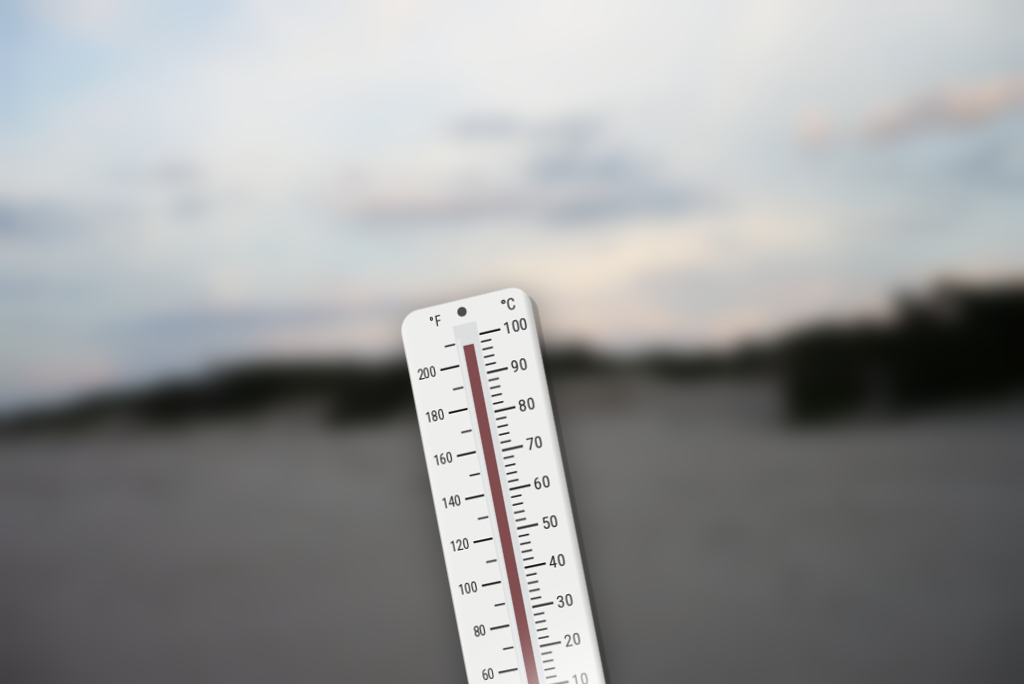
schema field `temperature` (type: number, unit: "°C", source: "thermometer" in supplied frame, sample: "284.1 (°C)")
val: 98 (°C)
